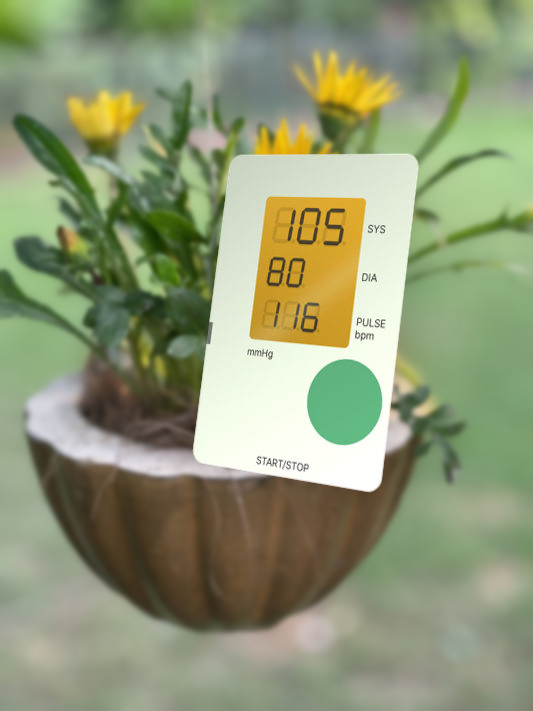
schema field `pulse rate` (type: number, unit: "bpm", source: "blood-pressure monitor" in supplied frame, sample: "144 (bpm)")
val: 116 (bpm)
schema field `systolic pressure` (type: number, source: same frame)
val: 105 (mmHg)
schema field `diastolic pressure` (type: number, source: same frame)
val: 80 (mmHg)
